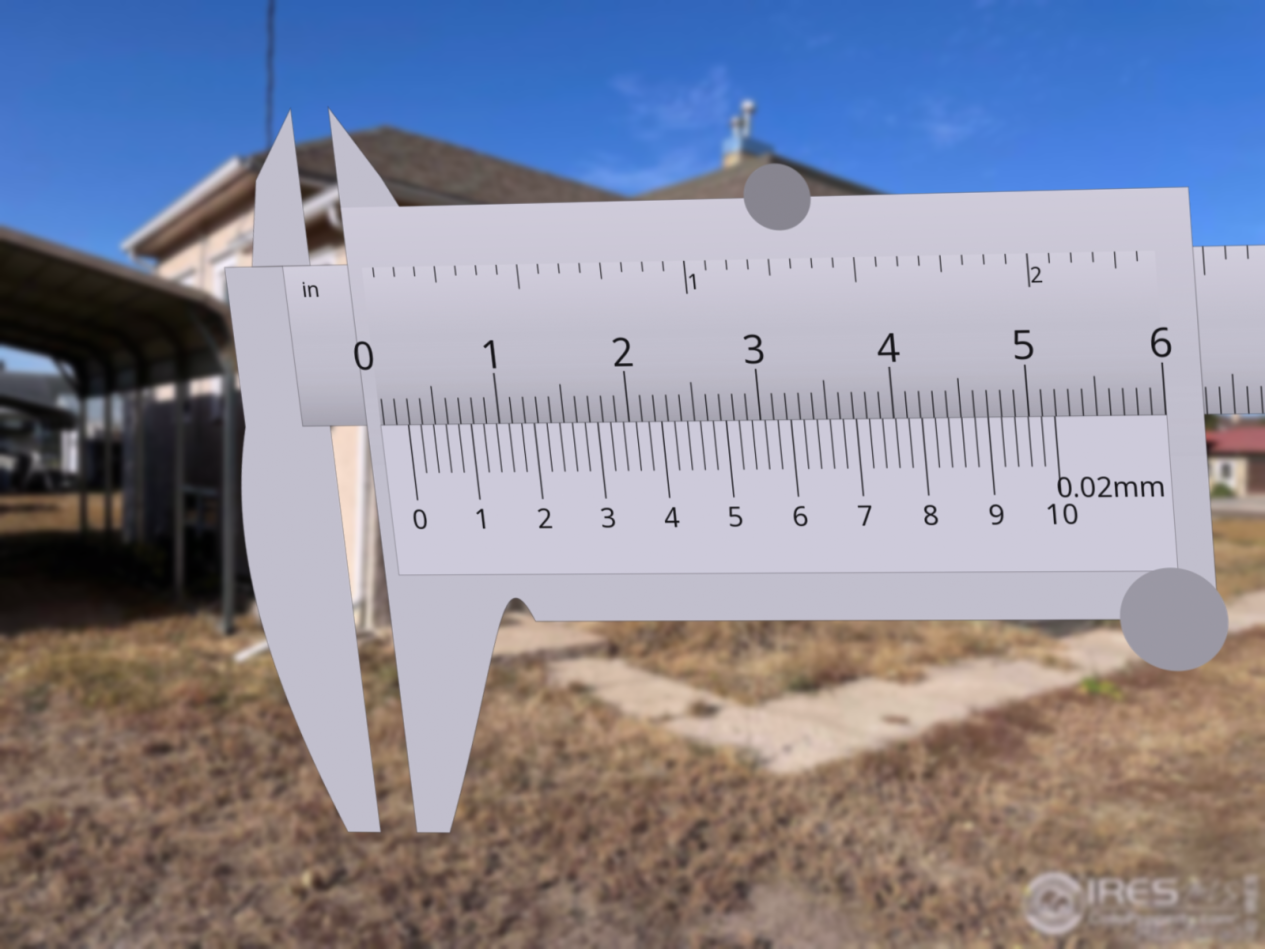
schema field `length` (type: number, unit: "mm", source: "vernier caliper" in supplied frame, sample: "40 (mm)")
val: 2.9 (mm)
